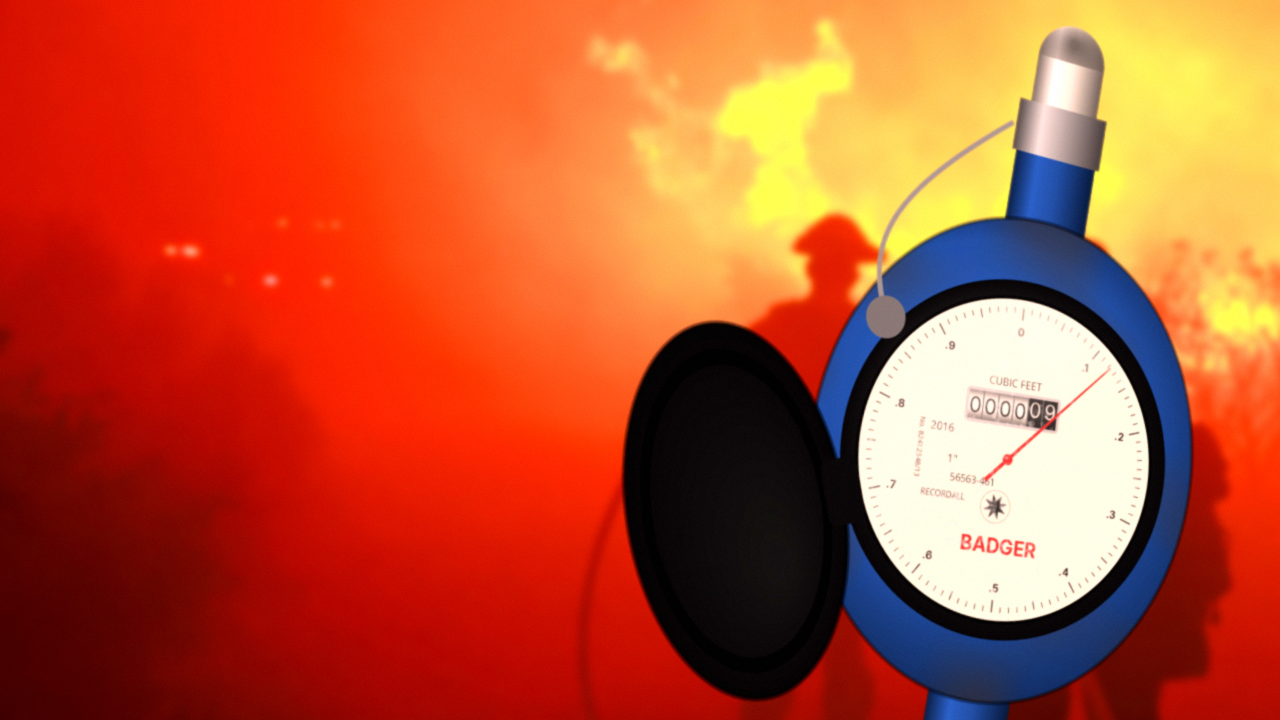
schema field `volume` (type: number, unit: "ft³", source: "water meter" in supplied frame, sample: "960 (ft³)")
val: 9.12 (ft³)
